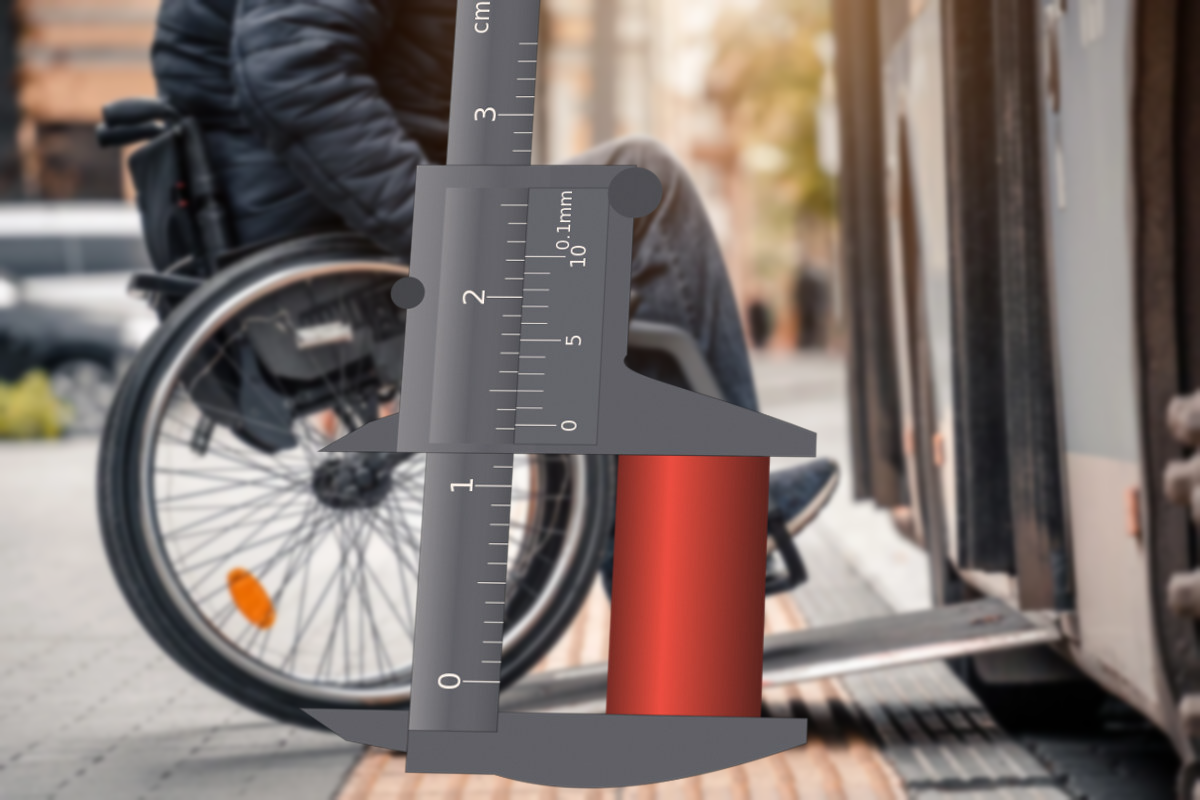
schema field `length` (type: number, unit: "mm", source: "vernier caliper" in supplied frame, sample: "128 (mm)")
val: 13.2 (mm)
